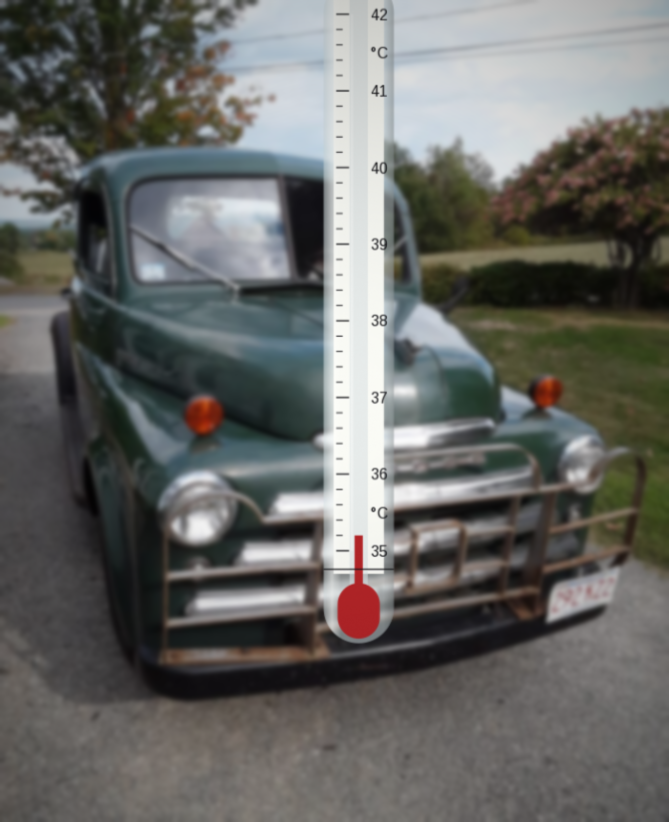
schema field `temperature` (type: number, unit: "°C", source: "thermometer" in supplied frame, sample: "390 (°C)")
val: 35.2 (°C)
